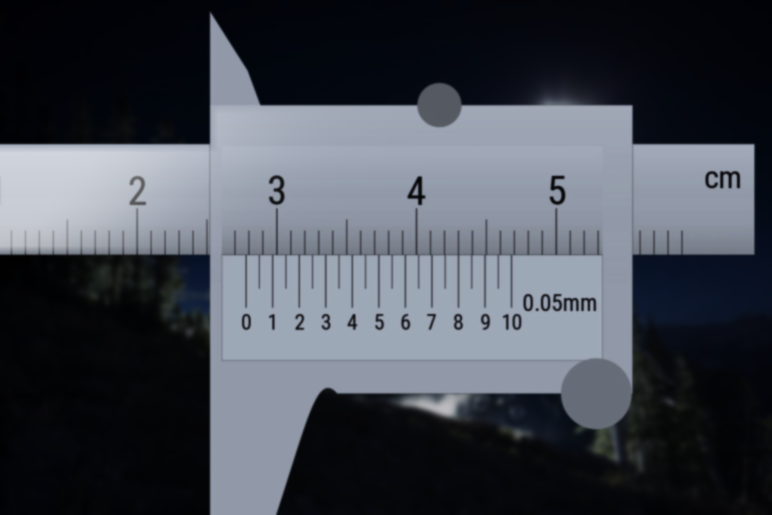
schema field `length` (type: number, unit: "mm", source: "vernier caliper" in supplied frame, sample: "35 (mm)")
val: 27.8 (mm)
